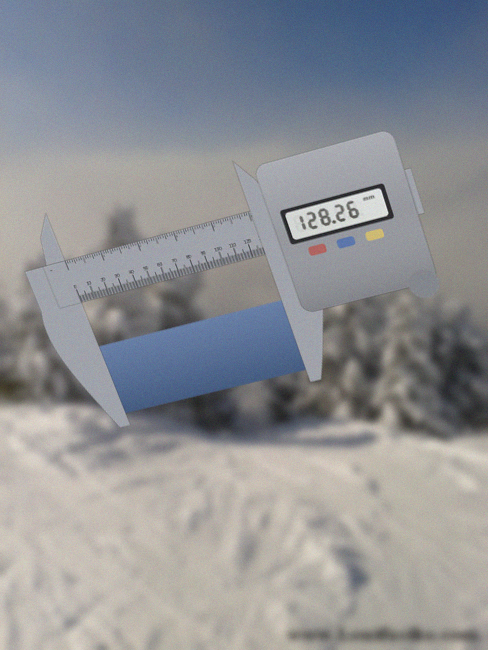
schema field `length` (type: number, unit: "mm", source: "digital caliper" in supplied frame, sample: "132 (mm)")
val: 128.26 (mm)
